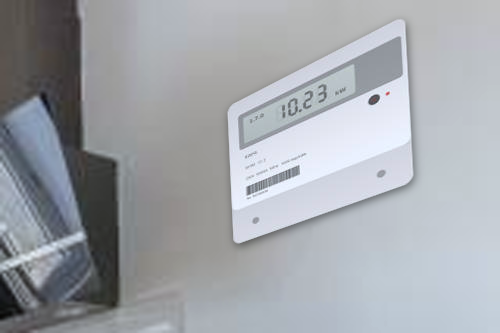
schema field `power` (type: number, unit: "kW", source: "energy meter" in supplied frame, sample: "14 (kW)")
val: 10.23 (kW)
